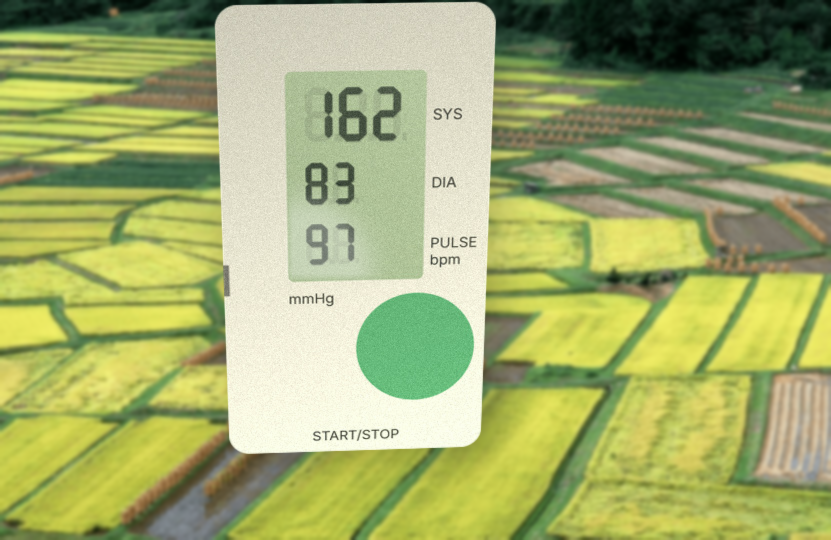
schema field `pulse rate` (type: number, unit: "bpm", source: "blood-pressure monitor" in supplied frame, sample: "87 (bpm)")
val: 97 (bpm)
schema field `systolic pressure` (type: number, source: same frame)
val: 162 (mmHg)
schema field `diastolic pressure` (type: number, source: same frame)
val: 83 (mmHg)
